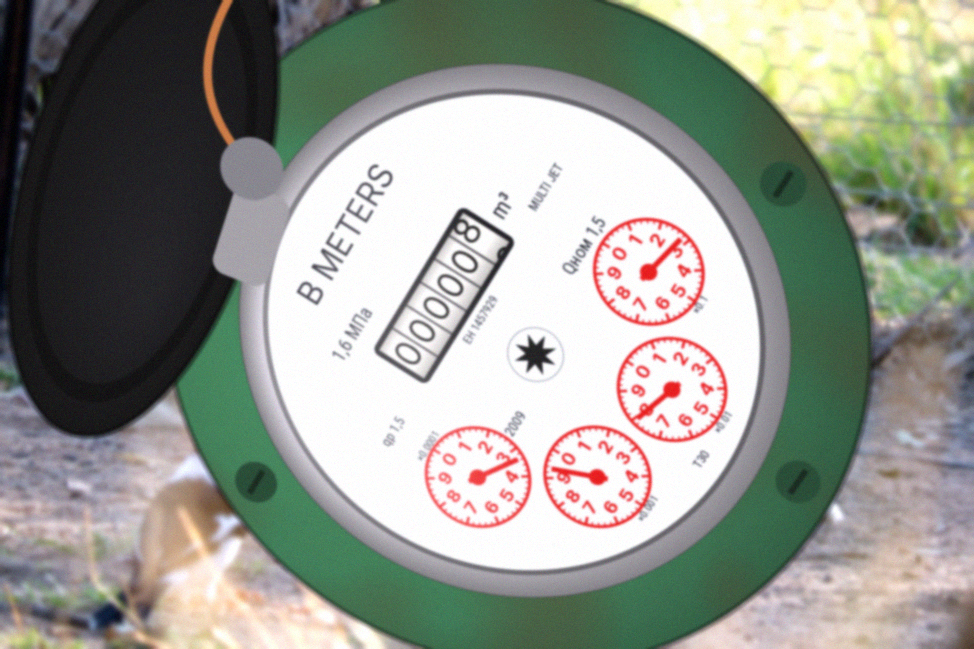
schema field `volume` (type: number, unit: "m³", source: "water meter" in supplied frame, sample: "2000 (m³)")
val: 8.2793 (m³)
